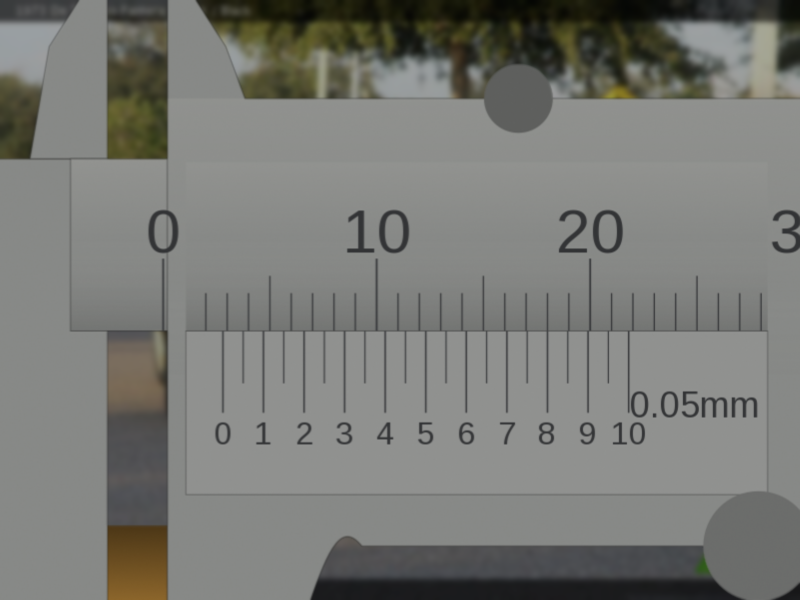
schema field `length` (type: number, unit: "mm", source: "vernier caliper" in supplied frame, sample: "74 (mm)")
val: 2.8 (mm)
